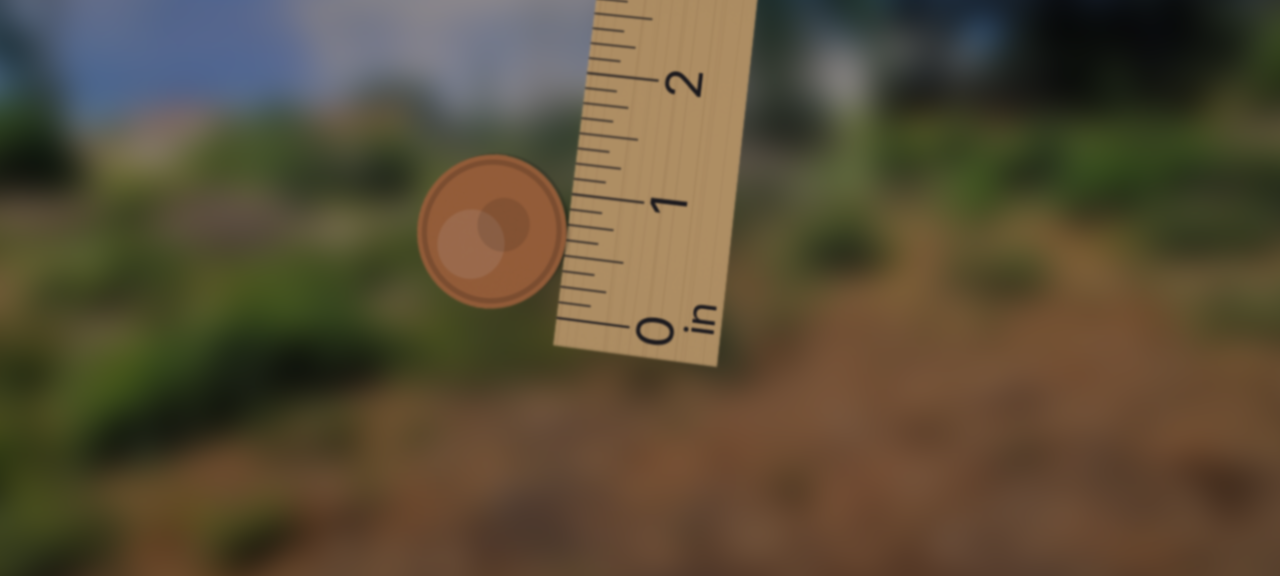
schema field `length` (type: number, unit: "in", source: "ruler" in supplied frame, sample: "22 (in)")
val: 1.25 (in)
